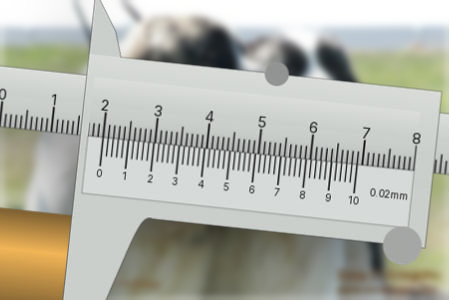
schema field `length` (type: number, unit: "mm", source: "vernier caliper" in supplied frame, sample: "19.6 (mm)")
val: 20.0 (mm)
